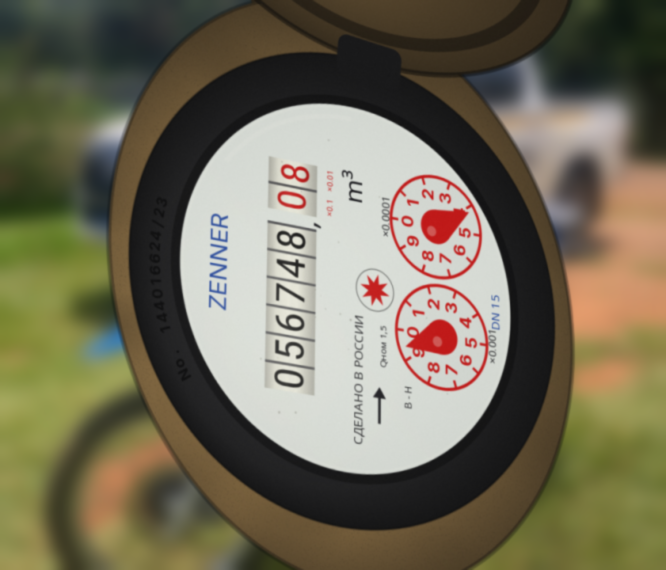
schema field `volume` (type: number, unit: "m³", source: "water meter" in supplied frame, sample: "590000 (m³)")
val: 56748.0794 (m³)
